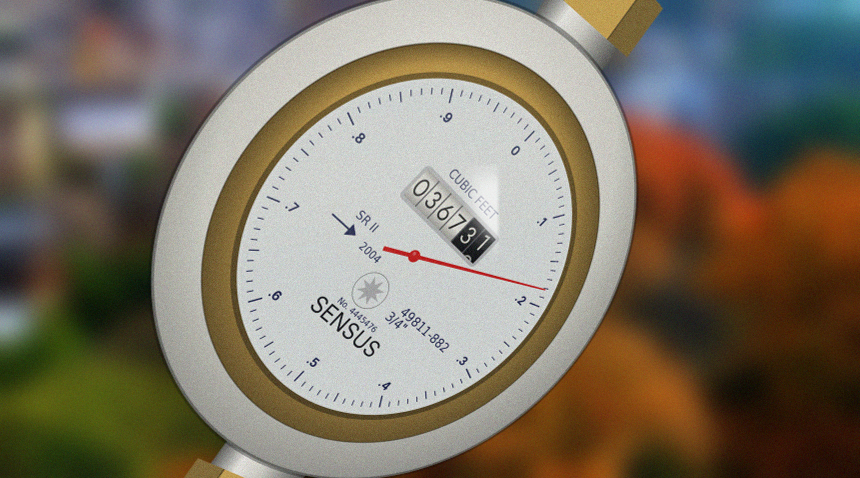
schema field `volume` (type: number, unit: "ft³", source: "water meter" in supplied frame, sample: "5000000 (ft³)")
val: 36731.18 (ft³)
